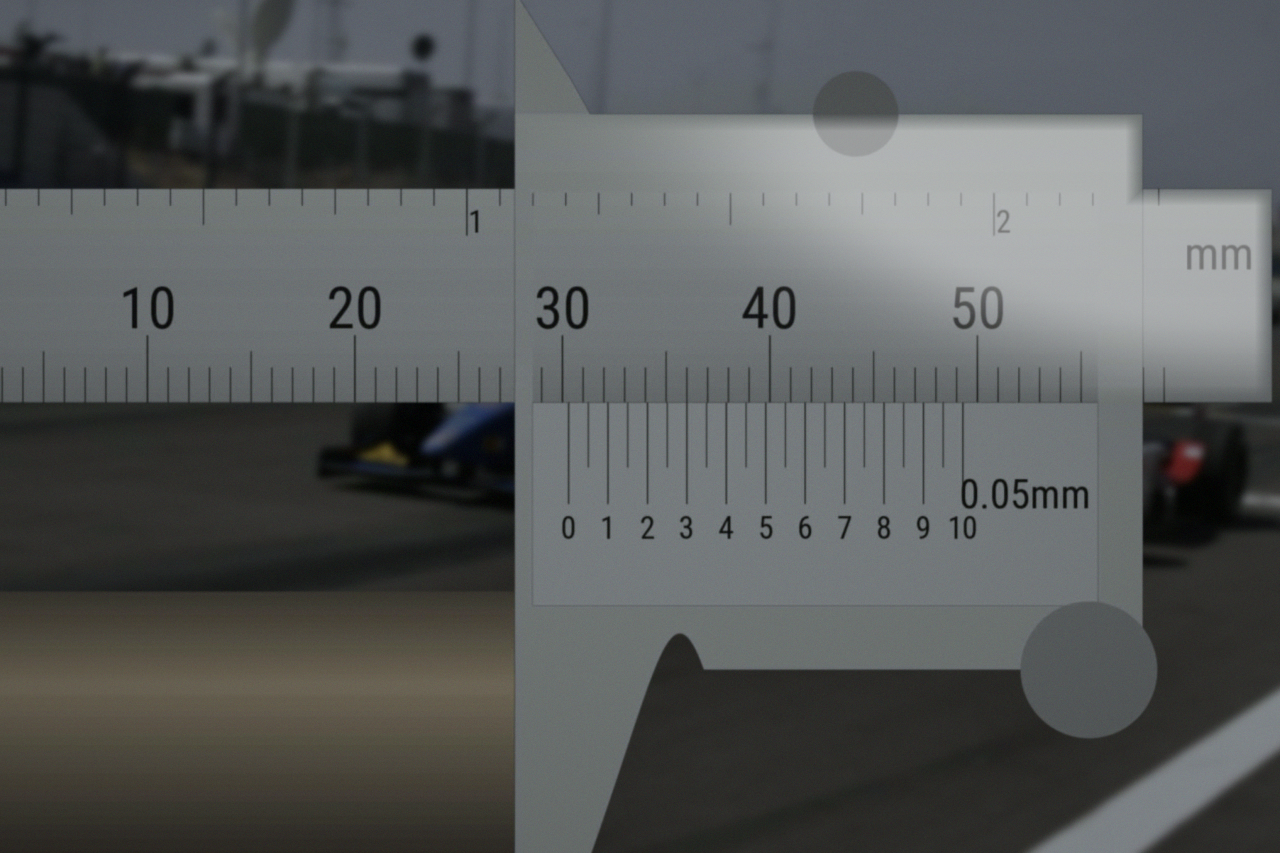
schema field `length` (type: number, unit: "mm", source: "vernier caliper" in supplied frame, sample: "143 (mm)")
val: 30.3 (mm)
